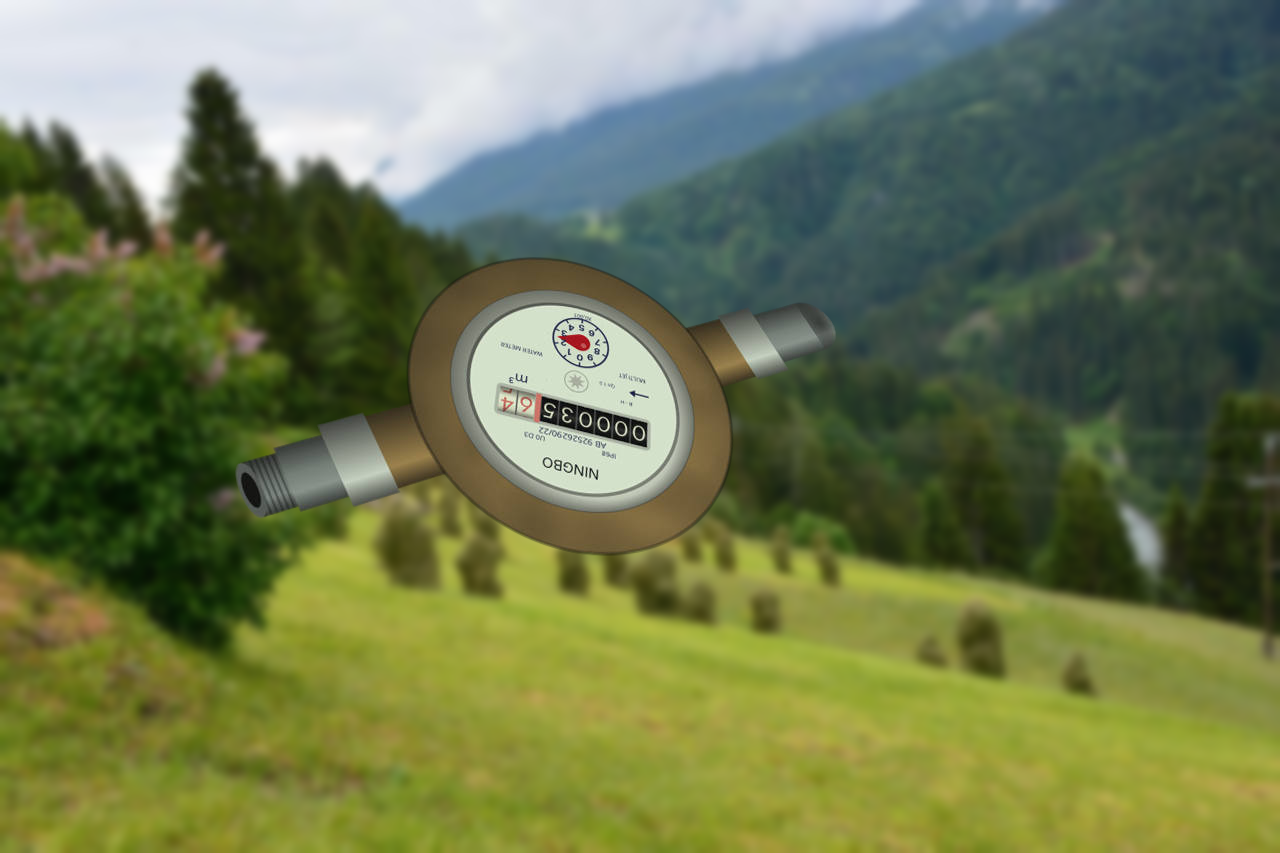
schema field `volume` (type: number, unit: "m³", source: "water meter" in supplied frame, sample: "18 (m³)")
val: 35.642 (m³)
